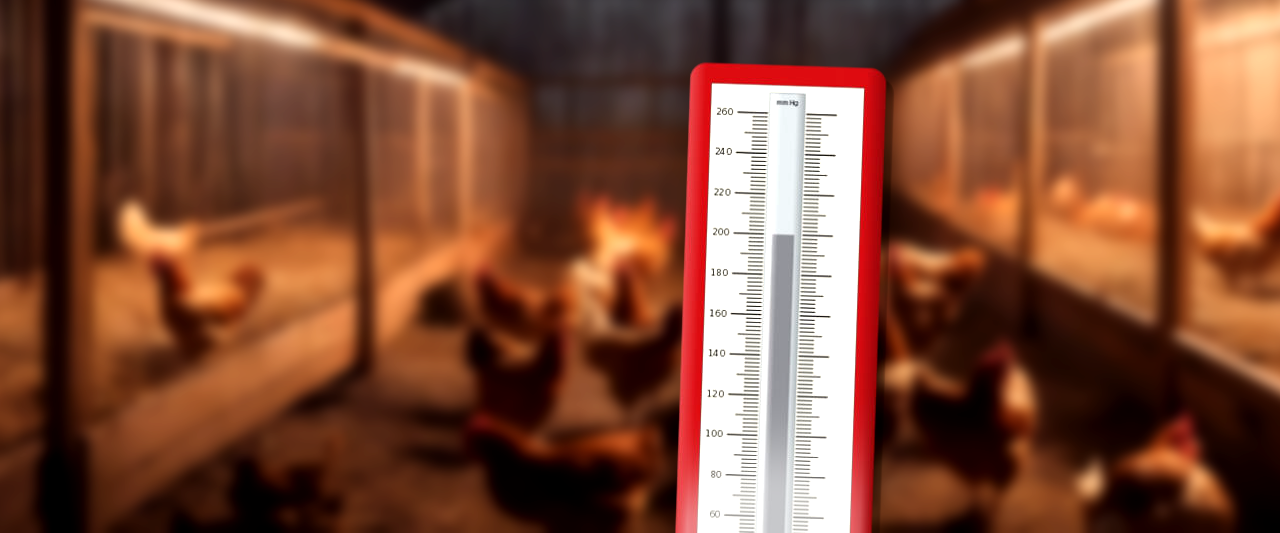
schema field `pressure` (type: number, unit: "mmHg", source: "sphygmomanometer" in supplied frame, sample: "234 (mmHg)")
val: 200 (mmHg)
